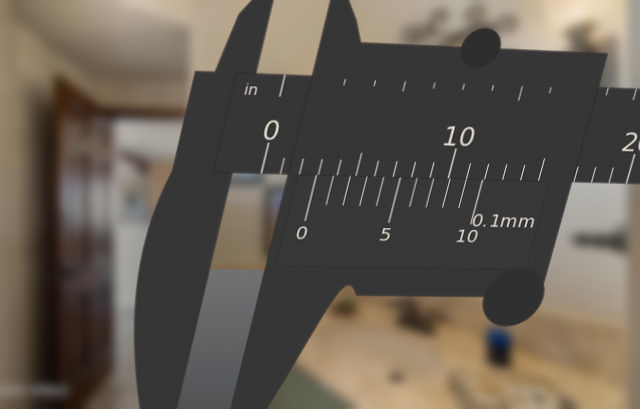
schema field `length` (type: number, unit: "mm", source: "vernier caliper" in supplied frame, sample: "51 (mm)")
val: 2.9 (mm)
